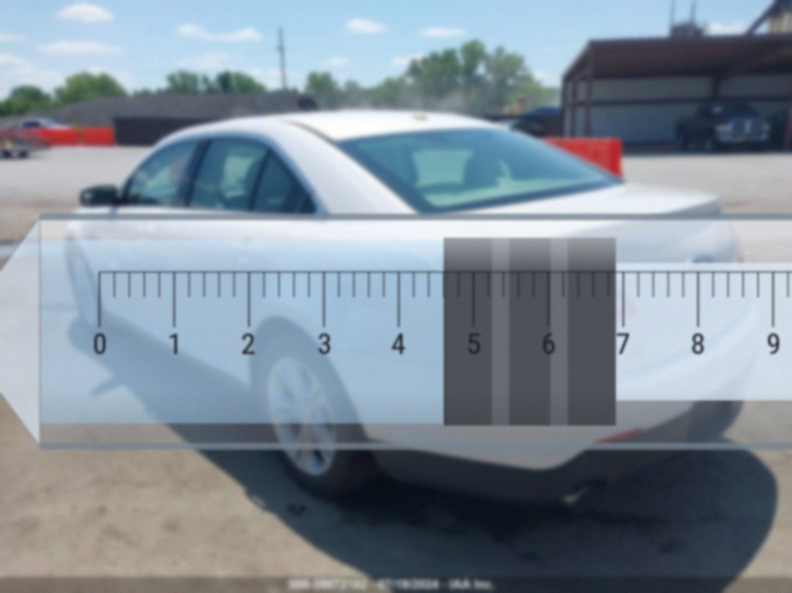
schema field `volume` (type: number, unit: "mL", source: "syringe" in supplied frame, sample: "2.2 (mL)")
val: 4.6 (mL)
